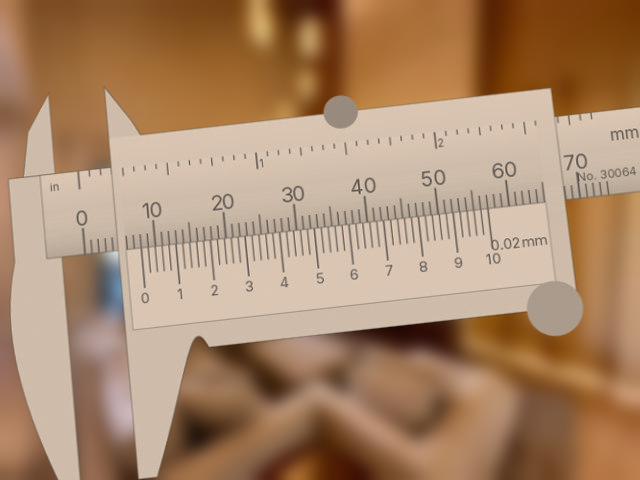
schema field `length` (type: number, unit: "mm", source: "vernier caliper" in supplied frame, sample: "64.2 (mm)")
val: 8.0 (mm)
